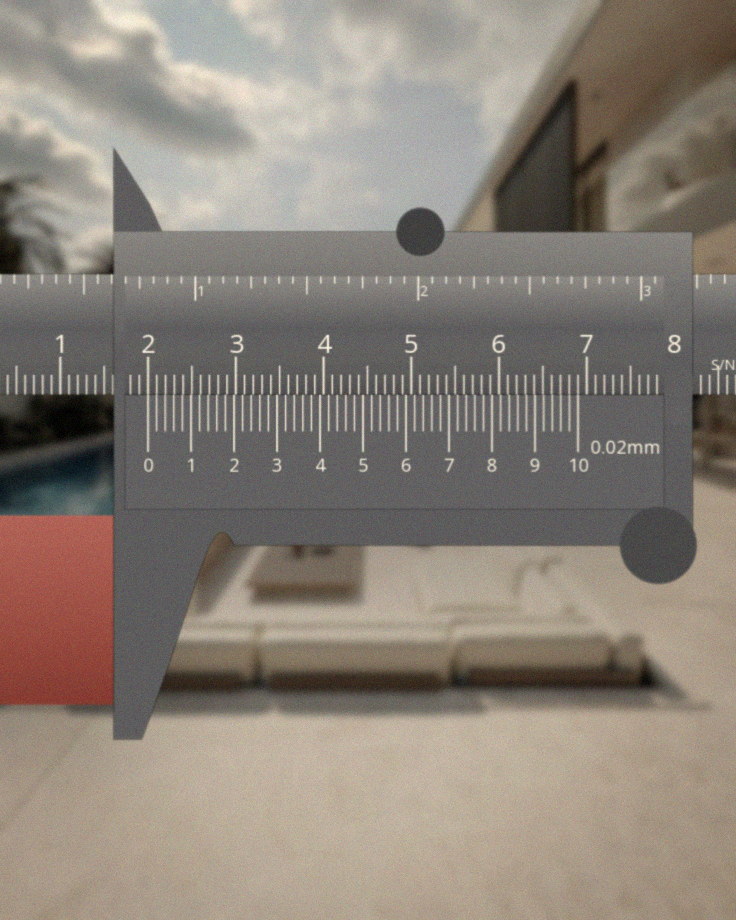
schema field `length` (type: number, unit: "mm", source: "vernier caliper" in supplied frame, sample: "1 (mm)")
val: 20.0 (mm)
